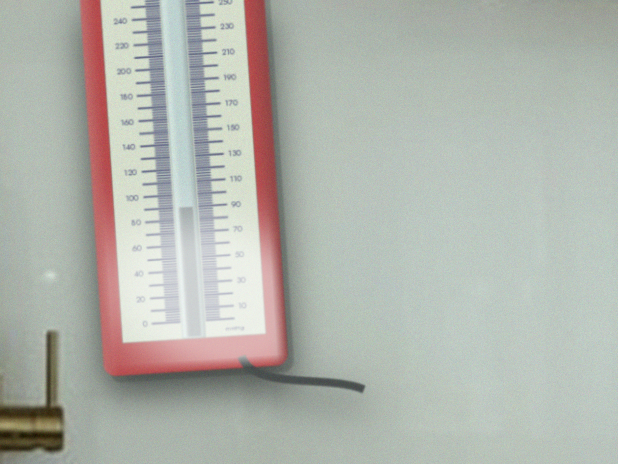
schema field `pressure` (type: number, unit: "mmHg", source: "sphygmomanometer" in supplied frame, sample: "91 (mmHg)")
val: 90 (mmHg)
